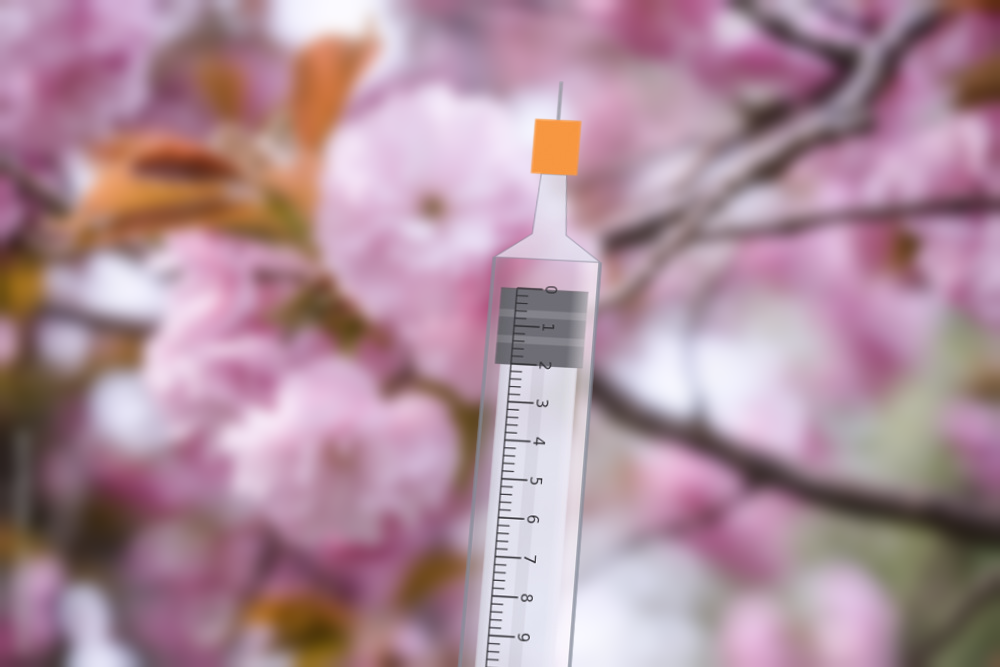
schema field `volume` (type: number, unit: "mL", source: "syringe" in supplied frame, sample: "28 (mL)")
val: 0 (mL)
